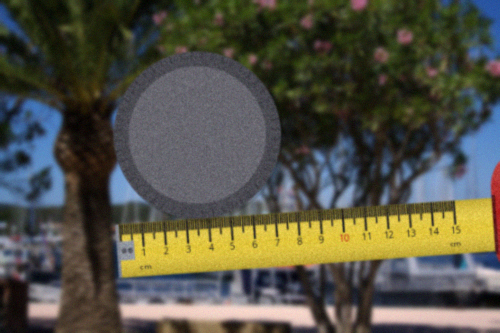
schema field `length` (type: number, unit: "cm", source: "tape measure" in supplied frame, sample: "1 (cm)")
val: 7.5 (cm)
